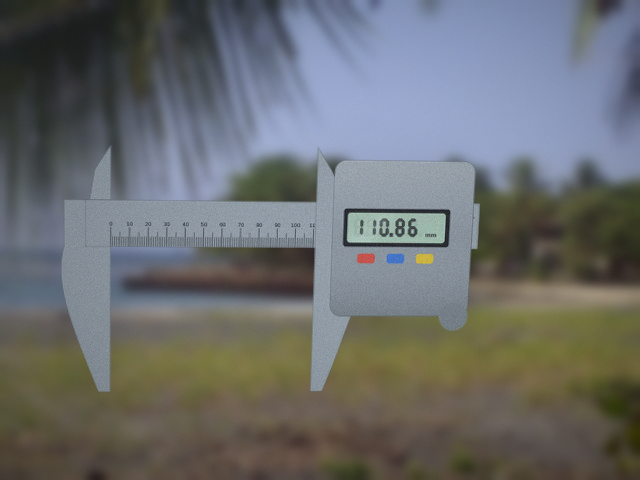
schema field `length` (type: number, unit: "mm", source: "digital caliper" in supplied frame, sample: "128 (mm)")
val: 110.86 (mm)
